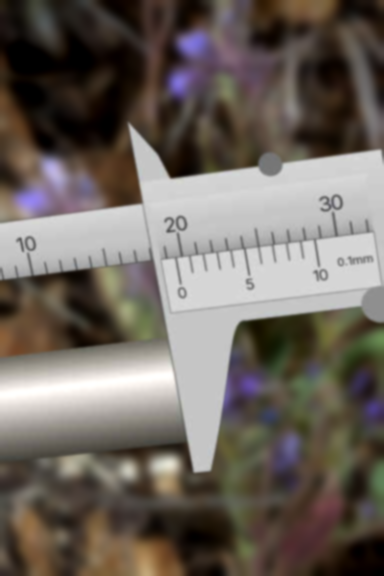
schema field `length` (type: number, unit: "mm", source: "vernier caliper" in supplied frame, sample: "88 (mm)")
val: 19.6 (mm)
